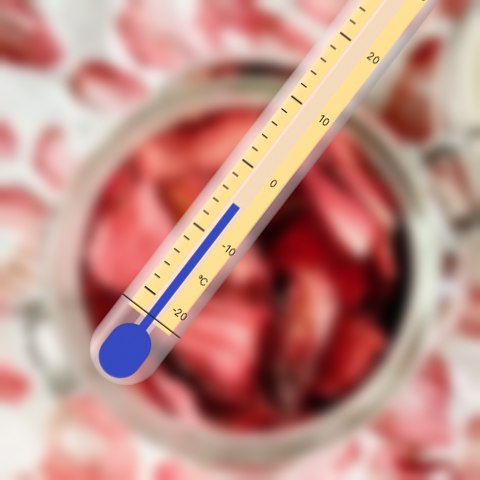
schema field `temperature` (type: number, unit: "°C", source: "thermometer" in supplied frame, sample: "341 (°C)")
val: -5 (°C)
